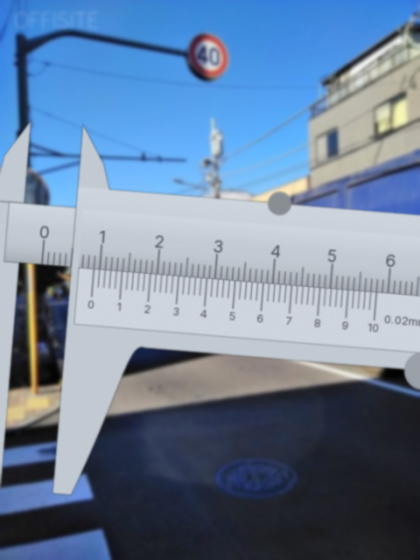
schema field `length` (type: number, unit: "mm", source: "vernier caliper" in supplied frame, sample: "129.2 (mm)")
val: 9.0 (mm)
